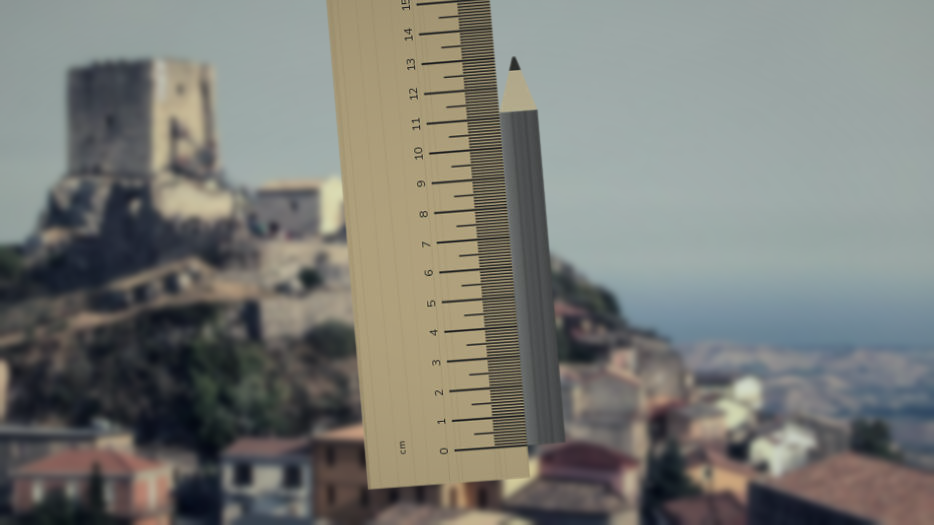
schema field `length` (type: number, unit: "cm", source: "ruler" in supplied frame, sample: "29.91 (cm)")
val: 13 (cm)
